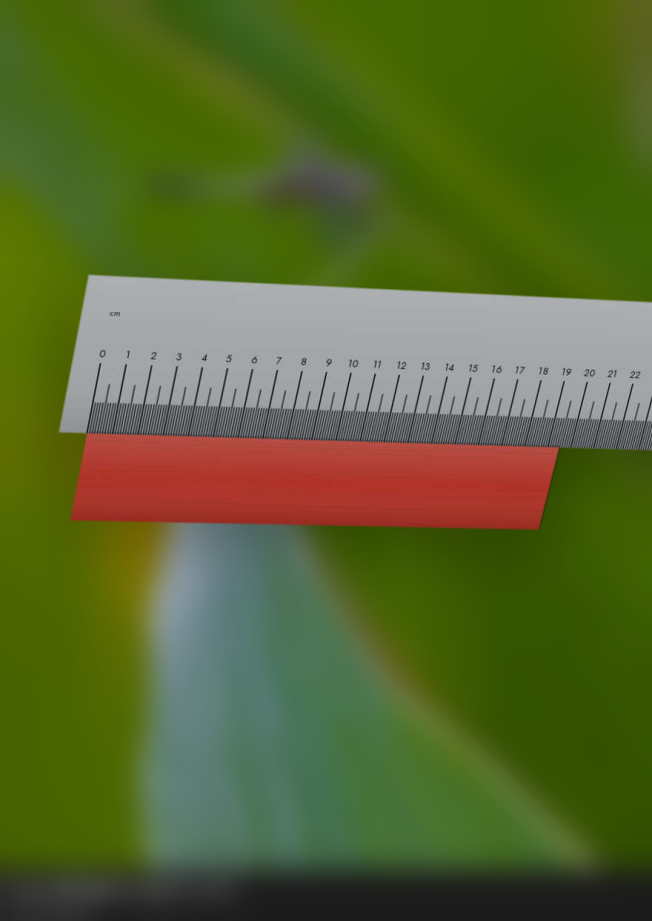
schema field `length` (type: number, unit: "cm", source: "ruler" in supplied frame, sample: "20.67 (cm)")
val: 19.5 (cm)
